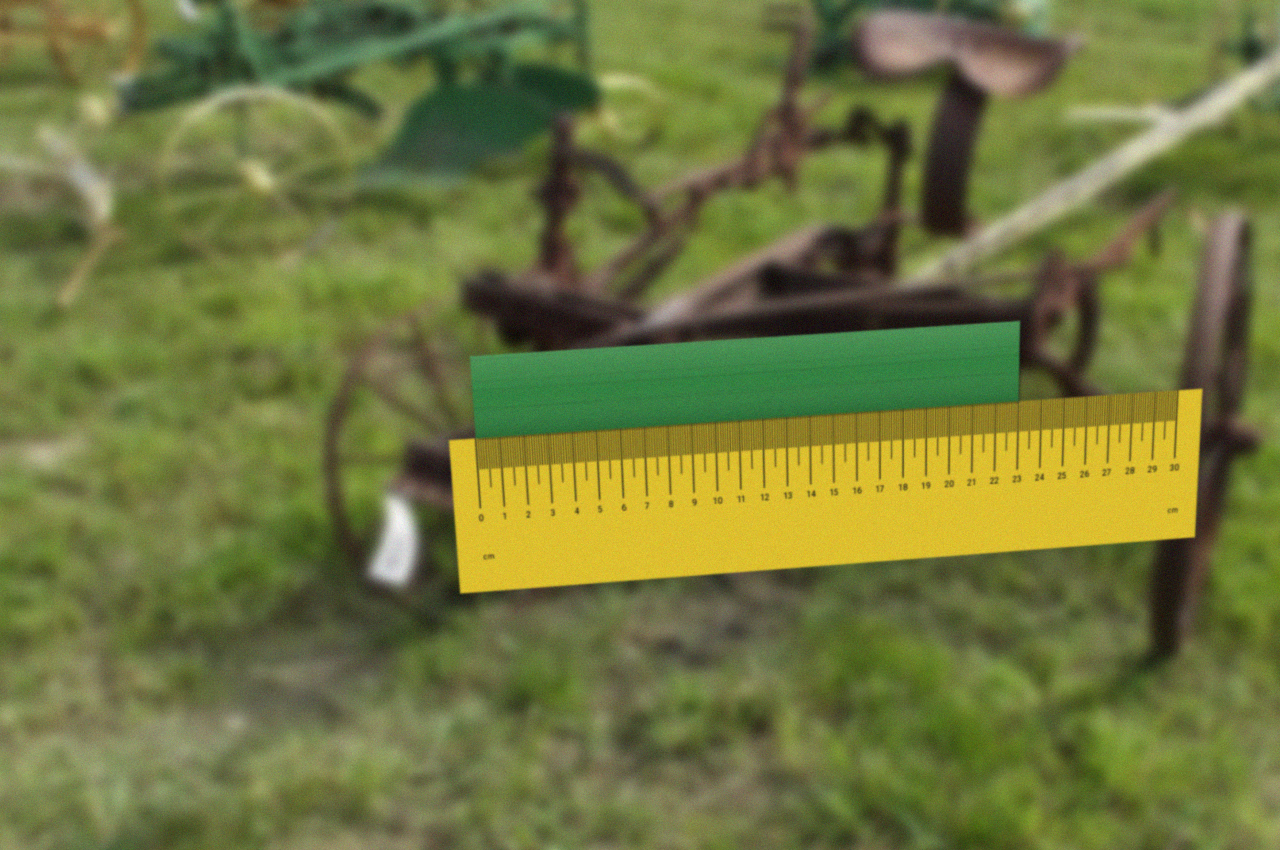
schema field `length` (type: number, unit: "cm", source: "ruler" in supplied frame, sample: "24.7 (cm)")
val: 23 (cm)
